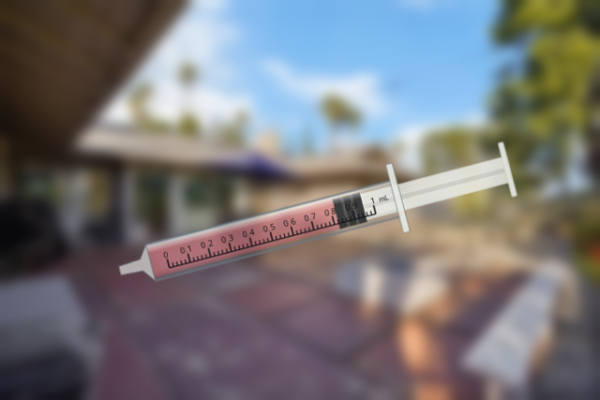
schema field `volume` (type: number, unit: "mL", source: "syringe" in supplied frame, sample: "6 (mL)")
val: 0.82 (mL)
